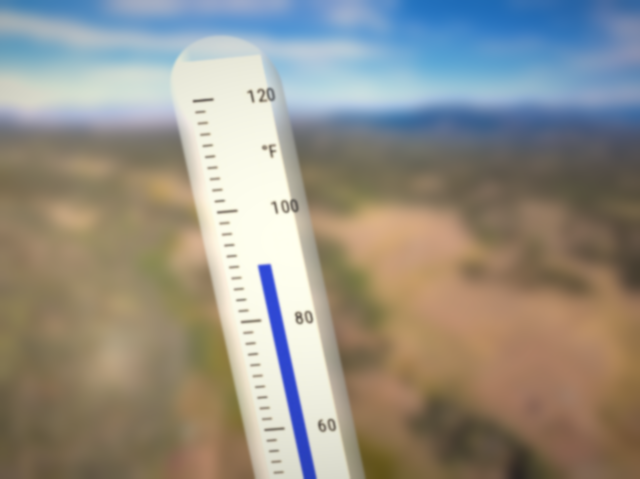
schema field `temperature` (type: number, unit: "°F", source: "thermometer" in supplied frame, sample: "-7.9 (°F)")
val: 90 (°F)
